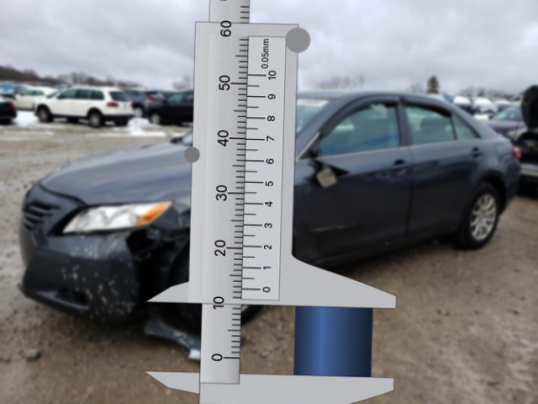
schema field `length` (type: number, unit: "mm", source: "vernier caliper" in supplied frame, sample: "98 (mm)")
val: 12.6 (mm)
